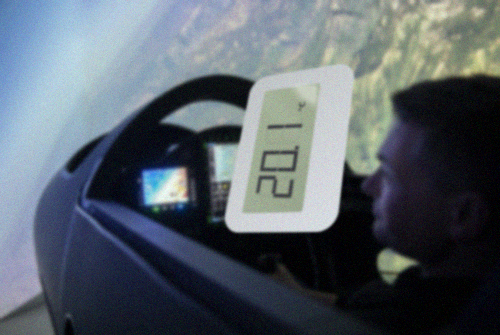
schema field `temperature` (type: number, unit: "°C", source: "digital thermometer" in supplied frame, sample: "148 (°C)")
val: 20.1 (°C)
